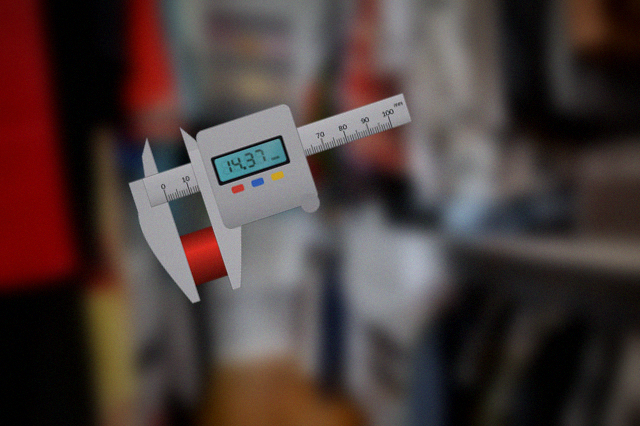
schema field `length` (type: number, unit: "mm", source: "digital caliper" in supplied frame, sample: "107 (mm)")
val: 14.37 (mm)
